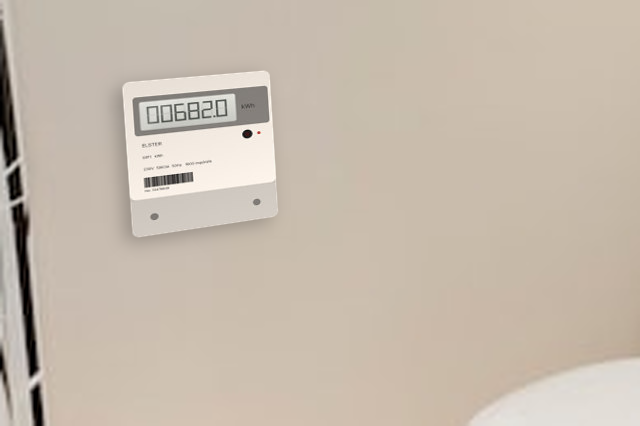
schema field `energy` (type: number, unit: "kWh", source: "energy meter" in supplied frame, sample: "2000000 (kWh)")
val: 682.0 (kWh)
